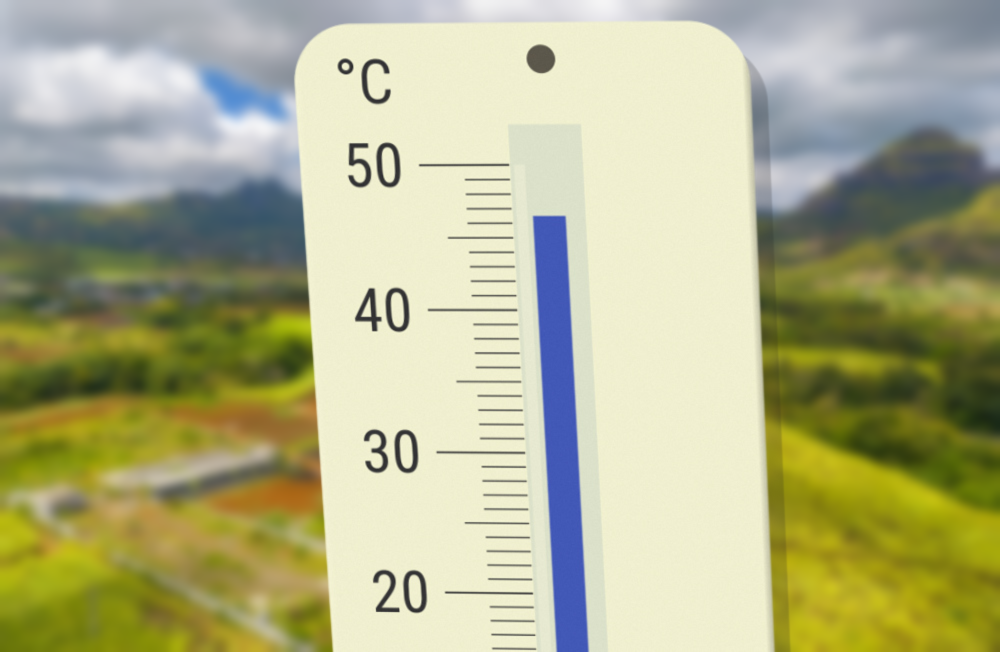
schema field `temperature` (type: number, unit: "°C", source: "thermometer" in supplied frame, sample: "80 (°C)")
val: 46.5 (°C)
